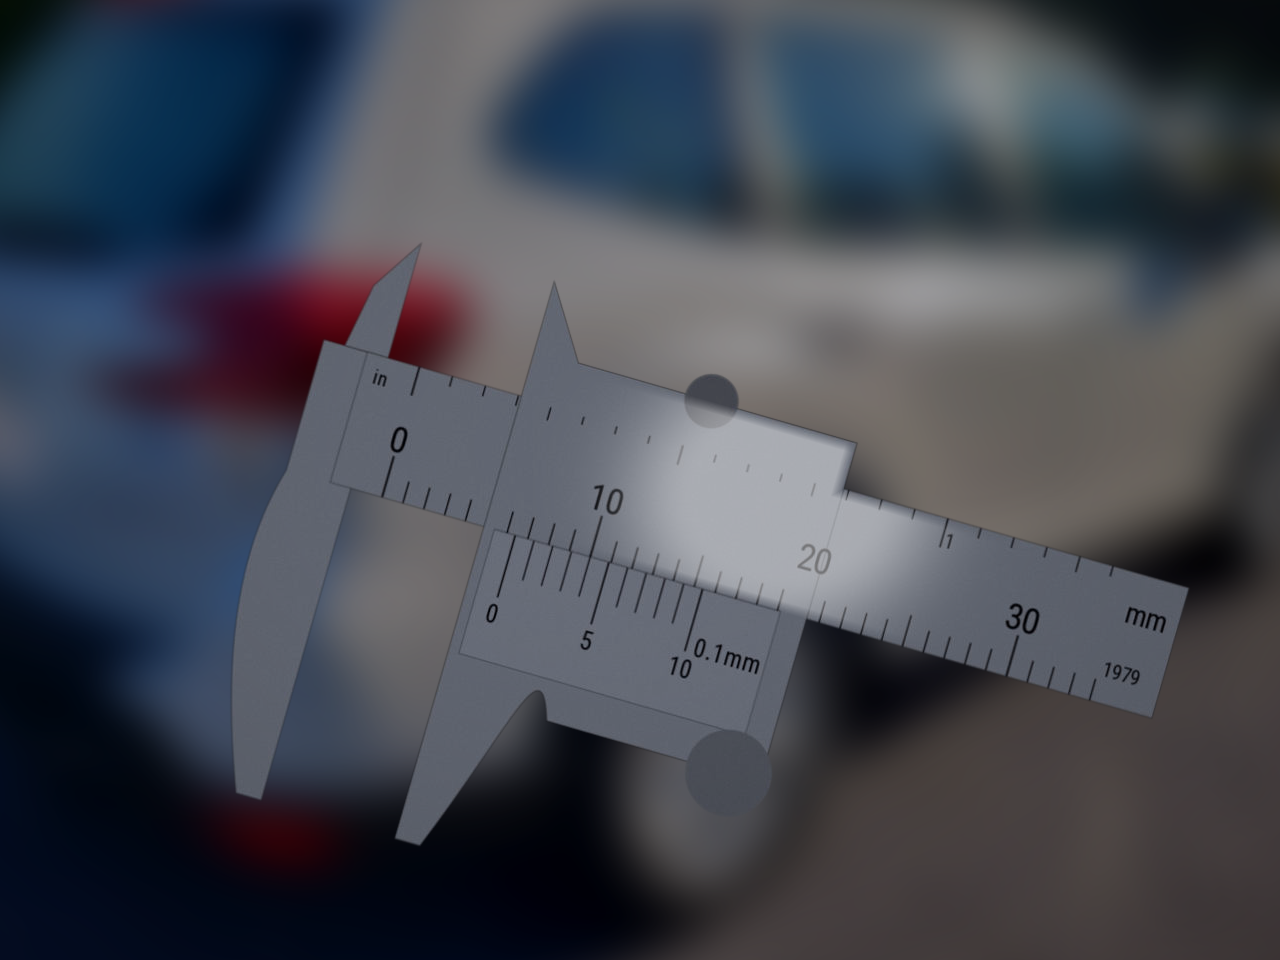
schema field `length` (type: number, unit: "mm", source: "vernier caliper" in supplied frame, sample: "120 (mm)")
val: 6.4 (mm)
